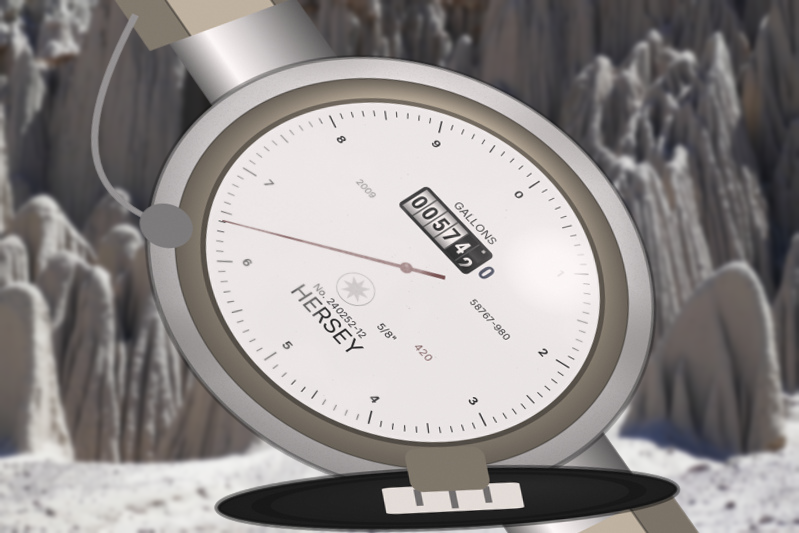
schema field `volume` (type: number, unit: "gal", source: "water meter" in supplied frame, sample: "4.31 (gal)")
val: 57416.4 (gal)
